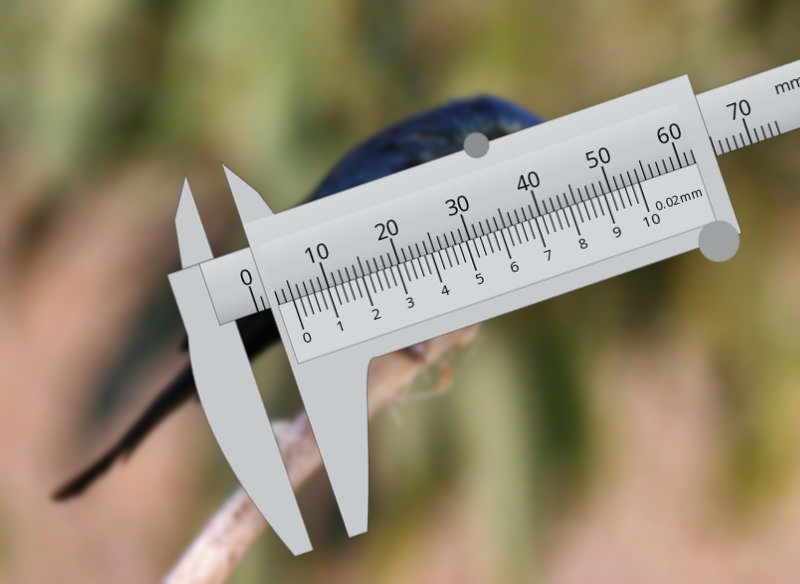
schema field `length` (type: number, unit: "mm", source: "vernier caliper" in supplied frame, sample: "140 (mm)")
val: 5.0 (mm)
